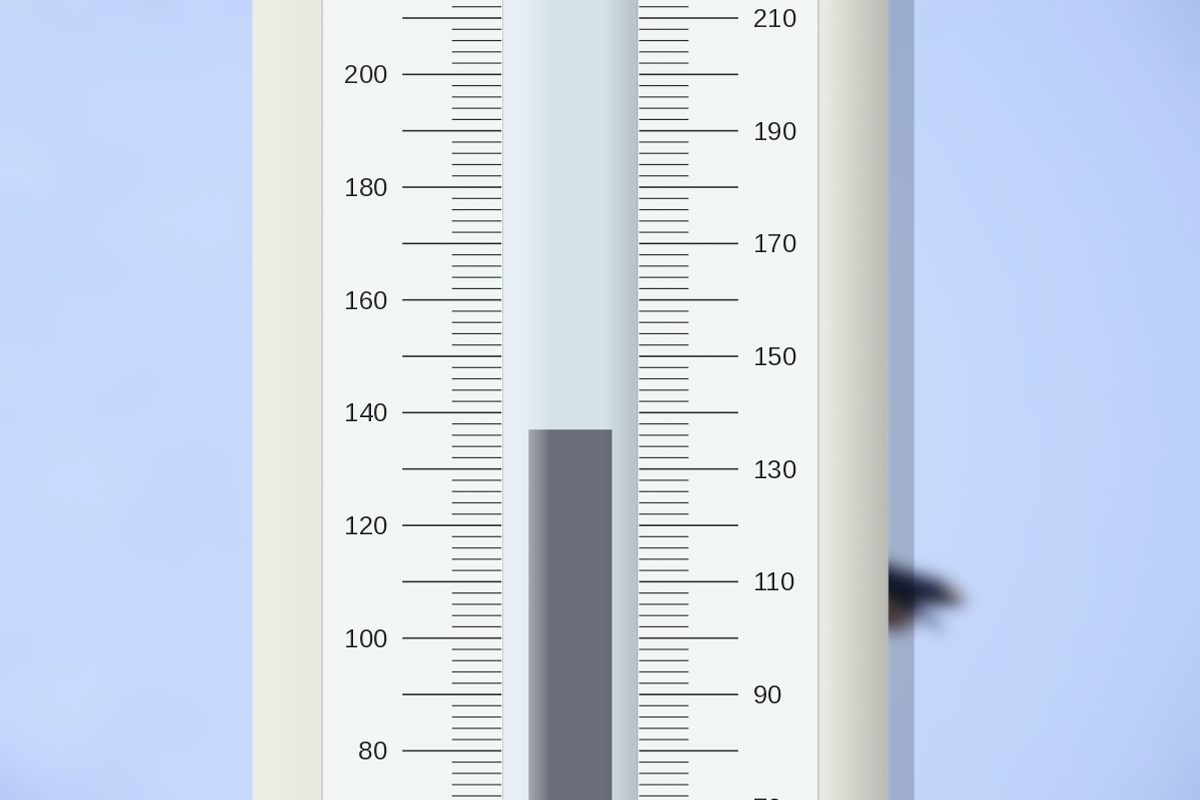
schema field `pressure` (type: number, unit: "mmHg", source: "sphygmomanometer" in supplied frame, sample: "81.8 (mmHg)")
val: 137 (mmHg)
